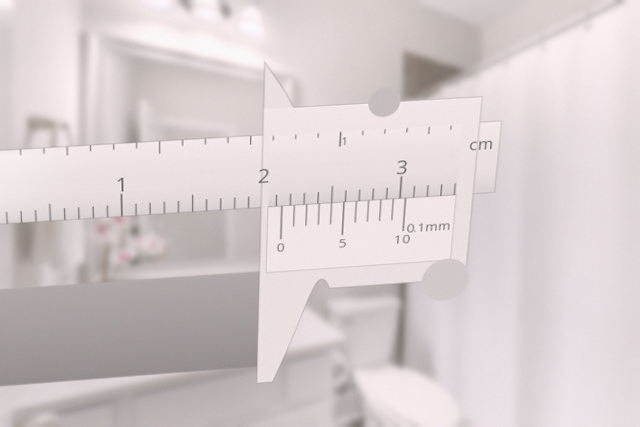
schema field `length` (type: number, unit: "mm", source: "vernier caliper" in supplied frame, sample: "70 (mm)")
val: 21.4 (mm)
